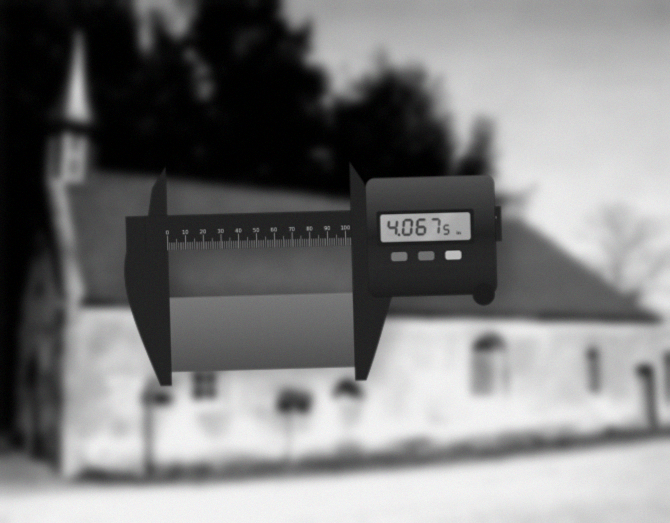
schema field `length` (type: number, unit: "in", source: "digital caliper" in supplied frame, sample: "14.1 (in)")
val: 4.0675 (in)
